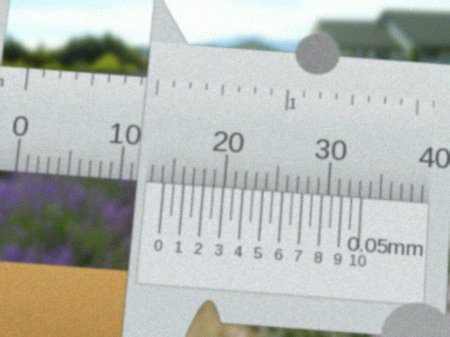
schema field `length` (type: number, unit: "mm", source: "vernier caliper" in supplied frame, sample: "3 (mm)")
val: 14.2 (mm)
